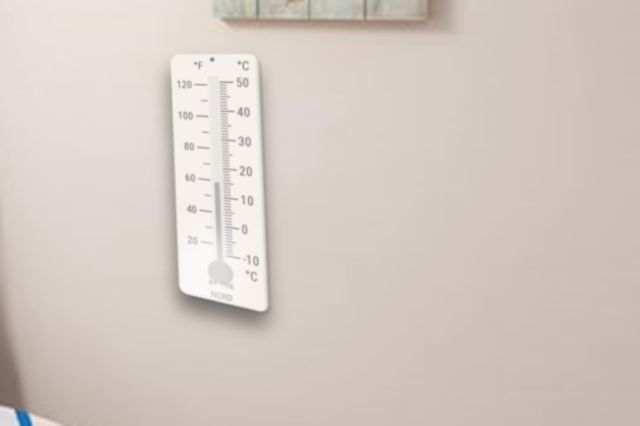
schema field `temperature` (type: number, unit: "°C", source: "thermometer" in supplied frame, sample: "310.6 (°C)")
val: 15 (°C)
